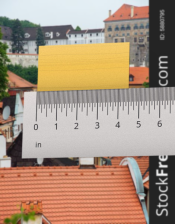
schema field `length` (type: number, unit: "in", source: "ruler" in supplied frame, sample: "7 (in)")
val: 4.5 (in)
